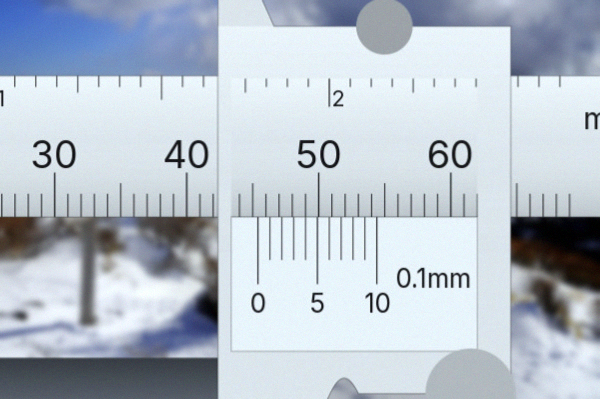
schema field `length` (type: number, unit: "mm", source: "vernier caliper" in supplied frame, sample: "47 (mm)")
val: 45.4 (mm)
